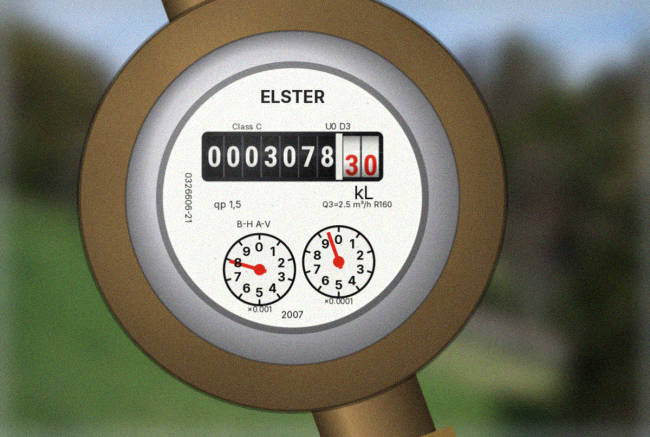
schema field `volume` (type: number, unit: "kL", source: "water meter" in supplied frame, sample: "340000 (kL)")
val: 3078.2979 (kL)
